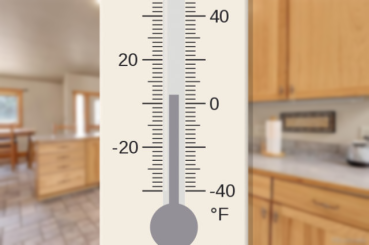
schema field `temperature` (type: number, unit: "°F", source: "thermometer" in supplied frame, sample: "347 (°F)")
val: 4 (°F)
